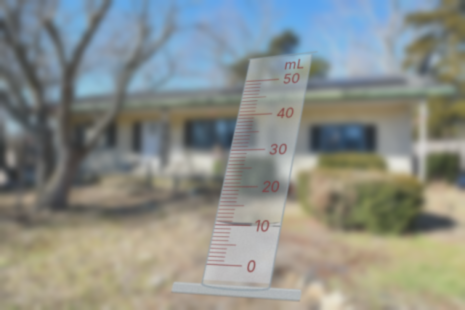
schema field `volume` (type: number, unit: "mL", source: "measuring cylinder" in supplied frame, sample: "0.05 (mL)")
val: 10 (mL)
